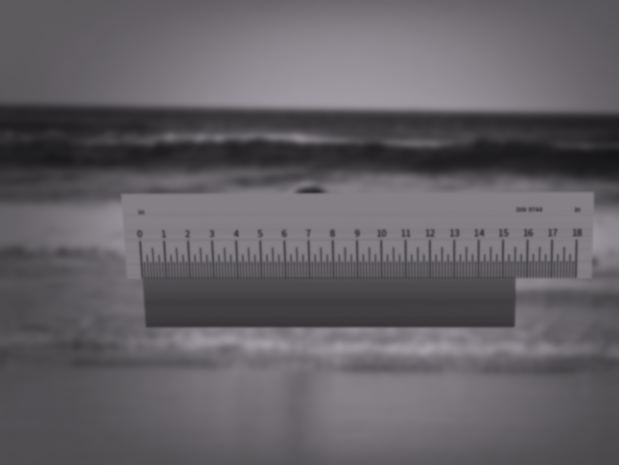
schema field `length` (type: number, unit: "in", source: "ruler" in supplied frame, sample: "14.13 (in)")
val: 15.5 (in)
